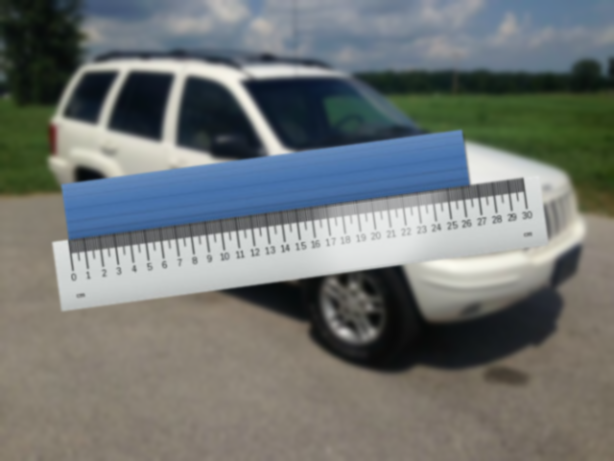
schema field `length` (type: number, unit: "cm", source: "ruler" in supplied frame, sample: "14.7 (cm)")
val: 26.5 (cm)
